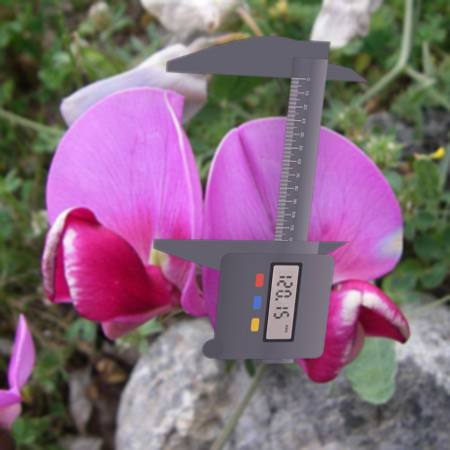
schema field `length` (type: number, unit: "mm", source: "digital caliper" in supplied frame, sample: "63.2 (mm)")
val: 120.15 (mm)
